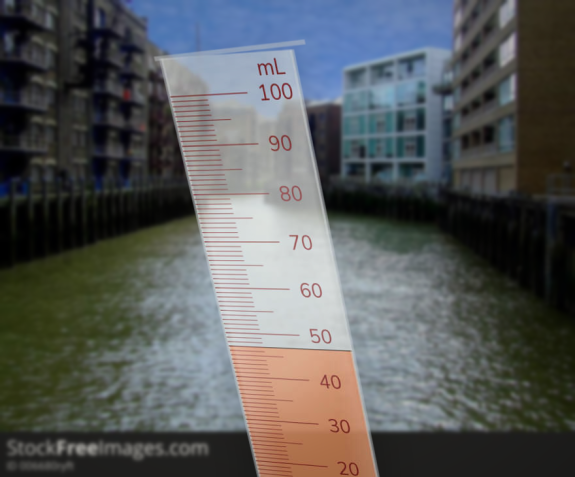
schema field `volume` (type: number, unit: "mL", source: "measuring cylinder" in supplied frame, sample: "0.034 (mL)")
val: 47 (mL)
